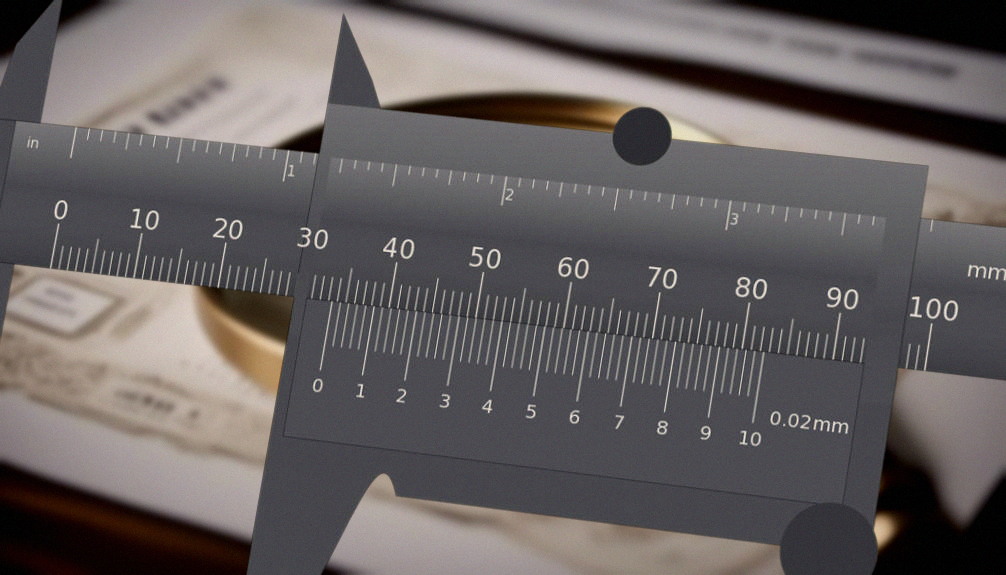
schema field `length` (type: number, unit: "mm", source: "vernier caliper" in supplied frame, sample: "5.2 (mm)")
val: 33.4 (mm)
